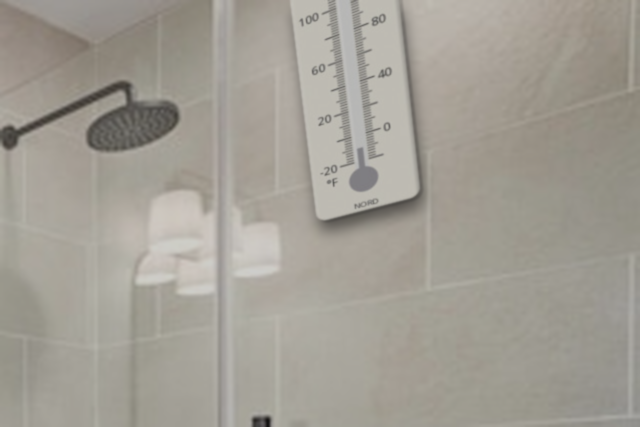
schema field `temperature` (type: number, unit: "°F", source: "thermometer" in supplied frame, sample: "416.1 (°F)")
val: -10 (°F)
